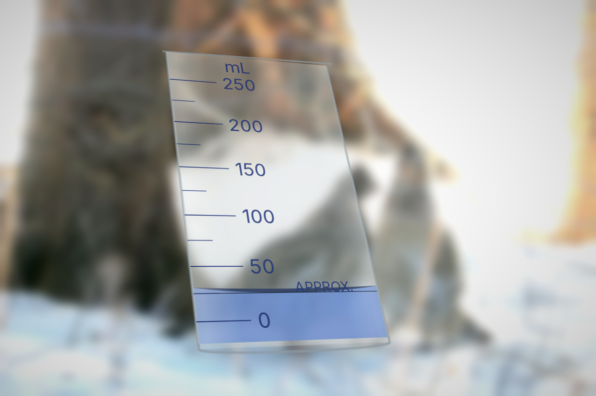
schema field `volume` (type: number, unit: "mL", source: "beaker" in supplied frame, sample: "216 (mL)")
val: 25 (mL)
